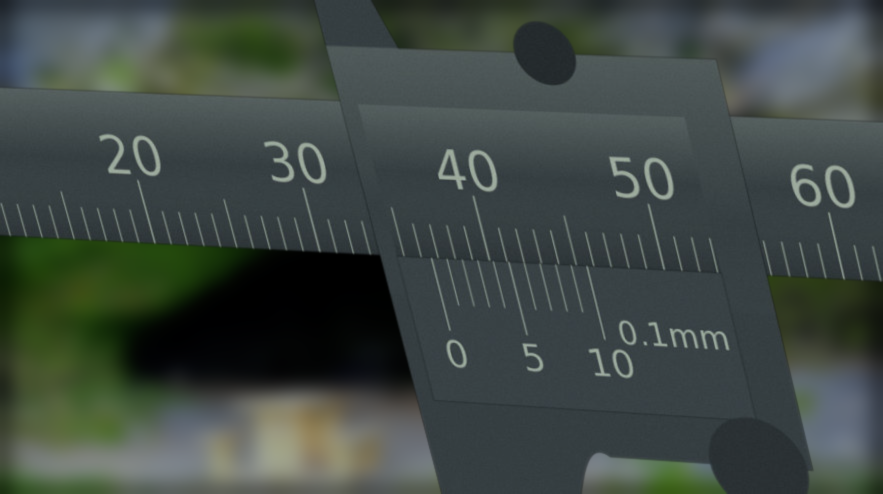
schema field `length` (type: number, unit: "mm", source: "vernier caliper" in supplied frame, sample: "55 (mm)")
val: 36.6 (mm)
